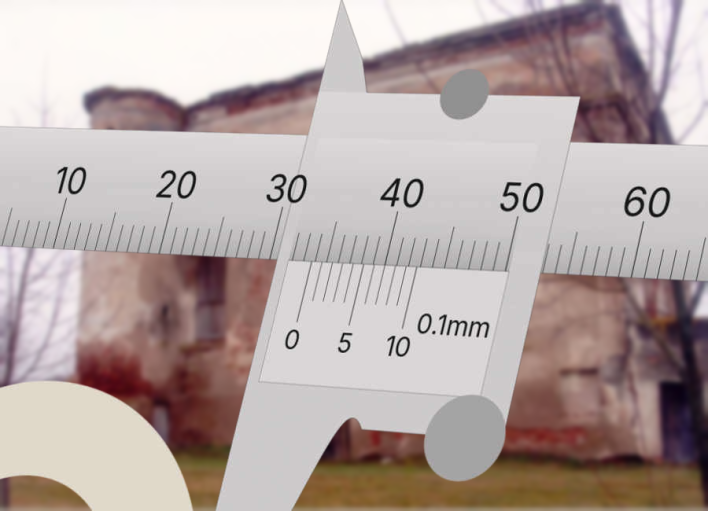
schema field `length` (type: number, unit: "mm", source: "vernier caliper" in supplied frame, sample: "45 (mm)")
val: 33.7 (mm)
